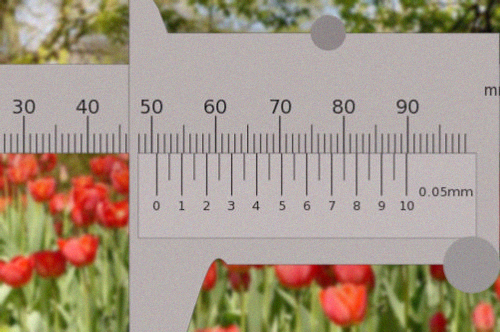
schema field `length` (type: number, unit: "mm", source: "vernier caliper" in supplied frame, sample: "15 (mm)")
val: 50.8 (mm)
